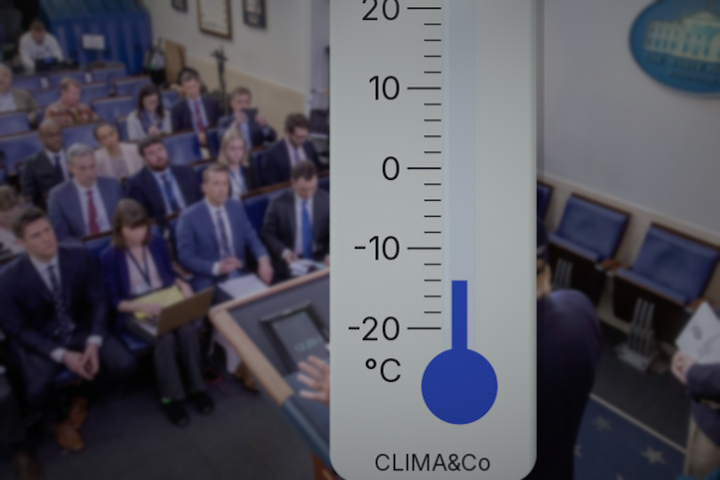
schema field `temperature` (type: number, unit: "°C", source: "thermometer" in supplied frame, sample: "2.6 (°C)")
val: -14 (°C)
